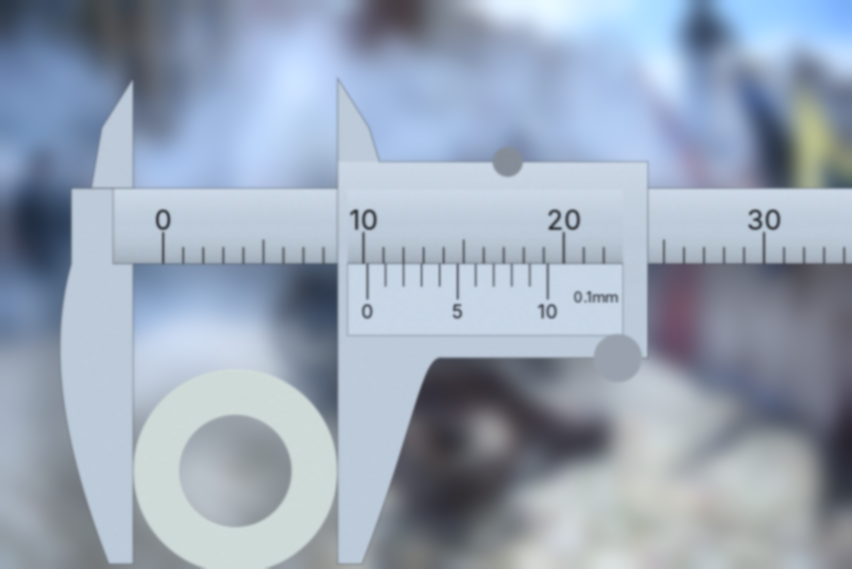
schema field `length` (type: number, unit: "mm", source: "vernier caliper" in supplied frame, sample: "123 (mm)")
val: 10.2 (mm)
